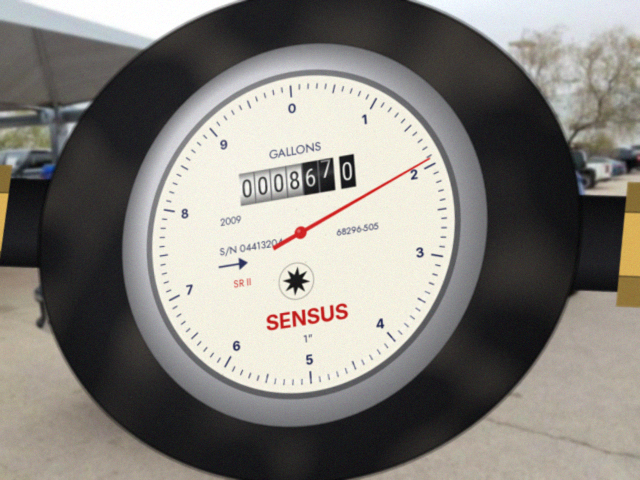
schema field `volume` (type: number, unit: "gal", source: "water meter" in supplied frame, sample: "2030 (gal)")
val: 8671.9 (gal)
